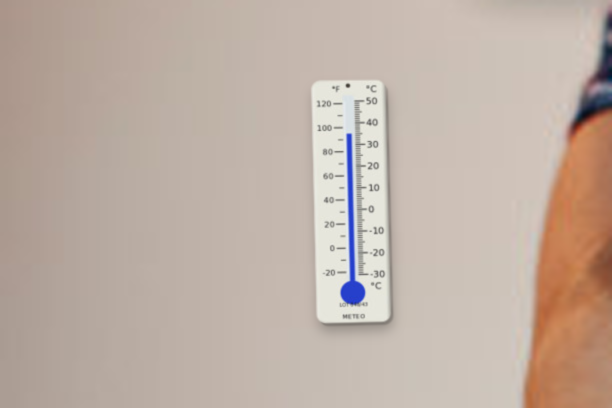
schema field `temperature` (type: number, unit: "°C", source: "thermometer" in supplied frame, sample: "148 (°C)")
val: 35 (°C)
